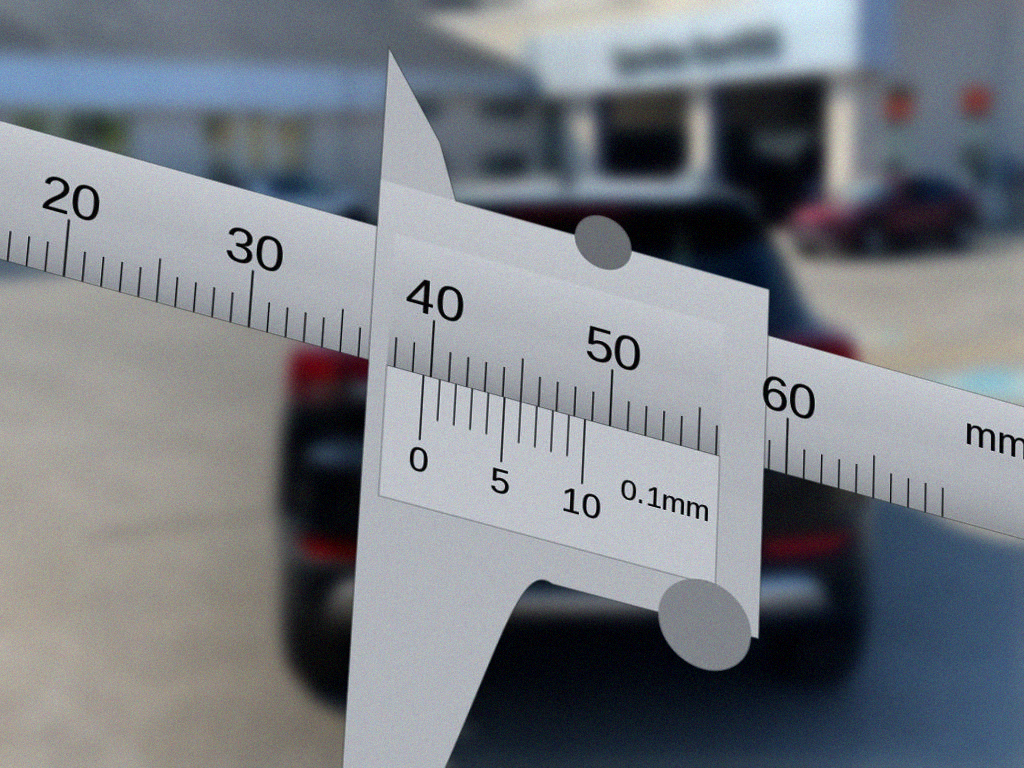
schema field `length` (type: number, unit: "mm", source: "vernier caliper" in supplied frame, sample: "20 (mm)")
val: 39.6 (mm)
